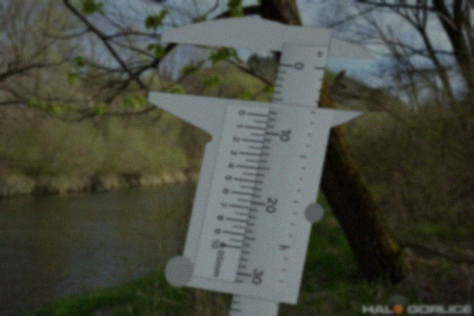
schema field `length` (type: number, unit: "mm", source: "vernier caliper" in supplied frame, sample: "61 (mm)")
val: 7.5 (mm)
